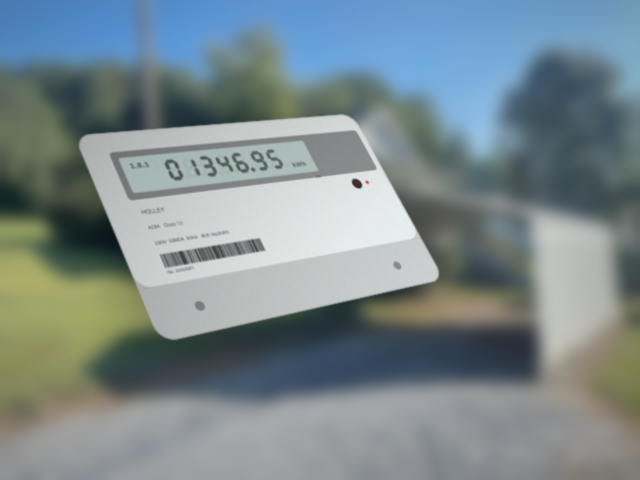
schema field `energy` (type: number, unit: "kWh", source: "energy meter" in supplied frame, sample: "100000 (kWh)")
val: 1346.95 (kWh)
